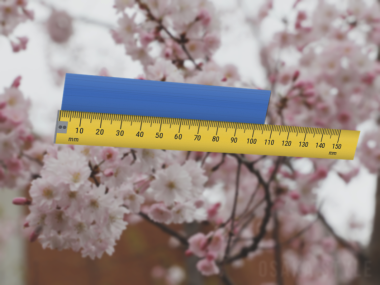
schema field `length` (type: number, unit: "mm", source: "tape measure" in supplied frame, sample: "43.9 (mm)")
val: 105 (mm)
